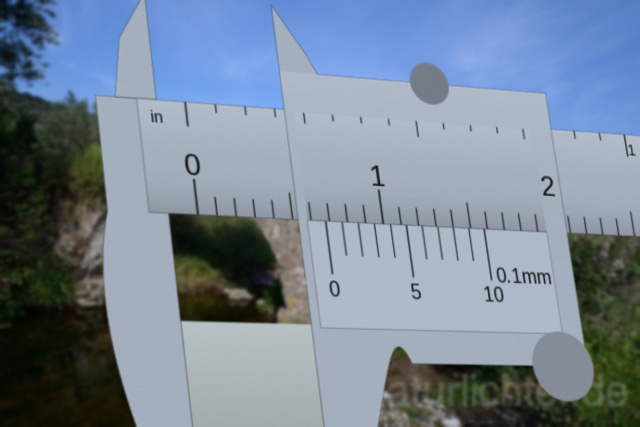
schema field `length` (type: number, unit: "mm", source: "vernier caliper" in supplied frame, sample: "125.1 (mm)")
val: 6.8 (mm)
